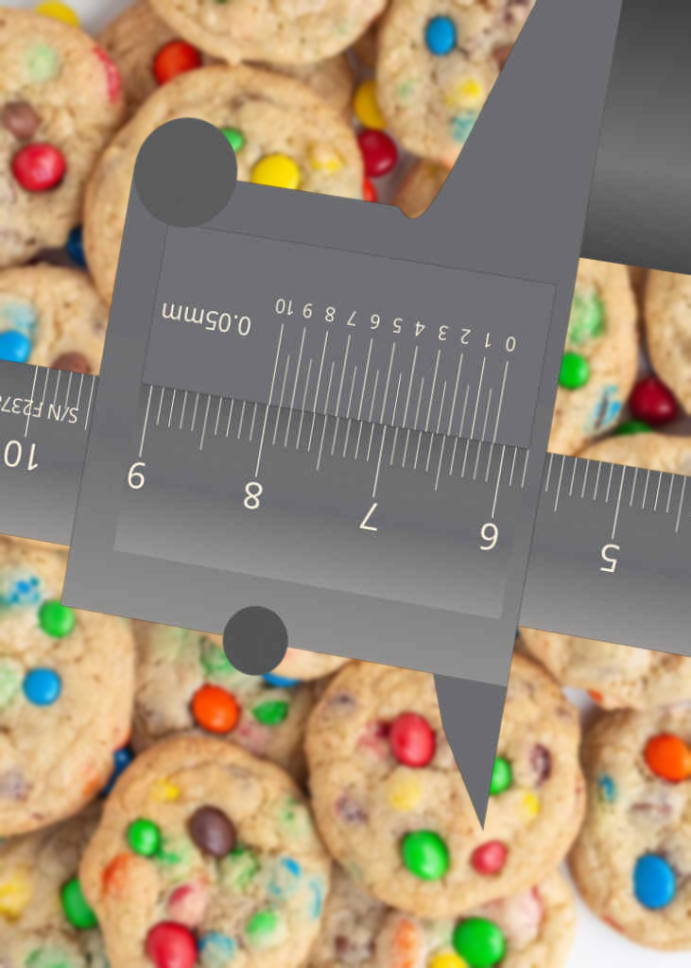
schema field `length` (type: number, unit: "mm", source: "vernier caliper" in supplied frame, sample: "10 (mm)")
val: 60.9 (mm)
